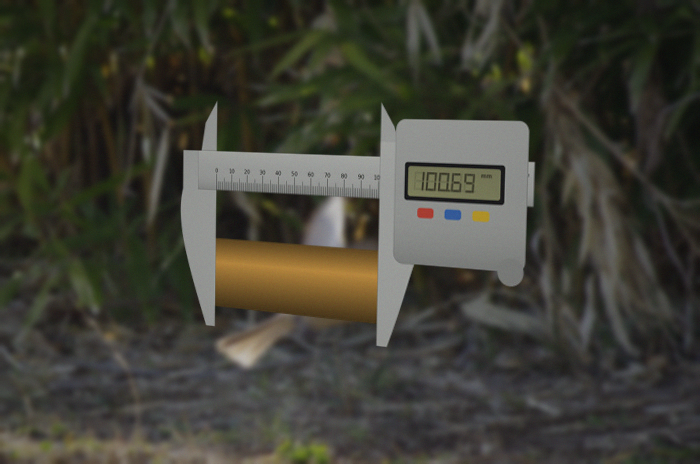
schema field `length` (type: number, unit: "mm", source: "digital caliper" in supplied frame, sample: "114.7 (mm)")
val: 100.69 (mm)
